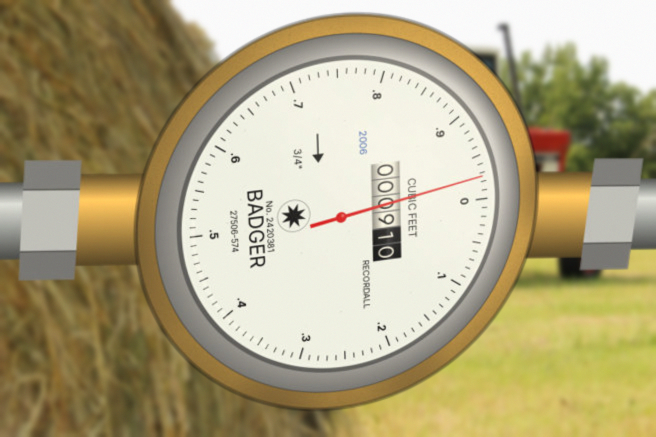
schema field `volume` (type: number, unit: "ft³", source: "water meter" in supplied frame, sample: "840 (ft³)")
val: 909.97 (ft³)
